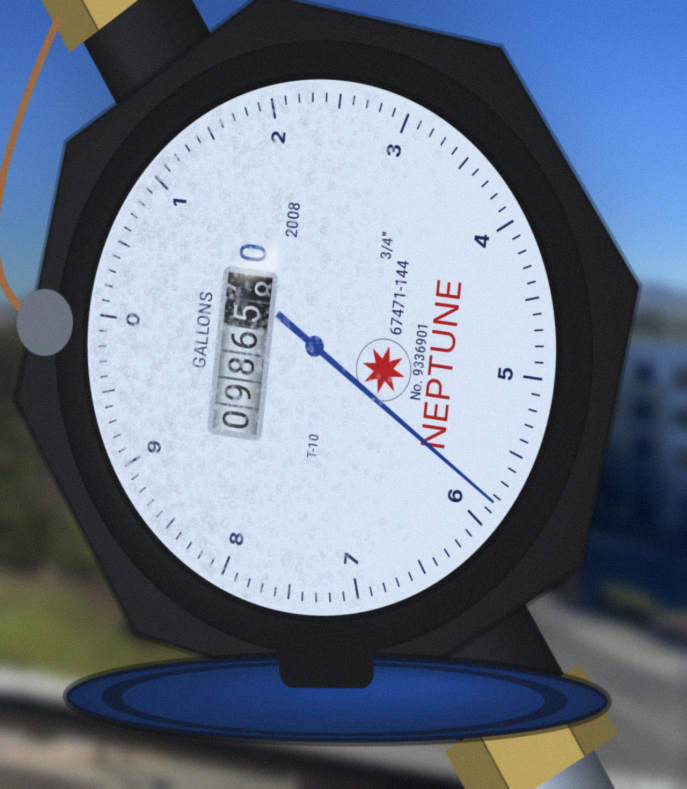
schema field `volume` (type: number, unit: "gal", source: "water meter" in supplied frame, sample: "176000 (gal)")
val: 986575.8 (gal)
